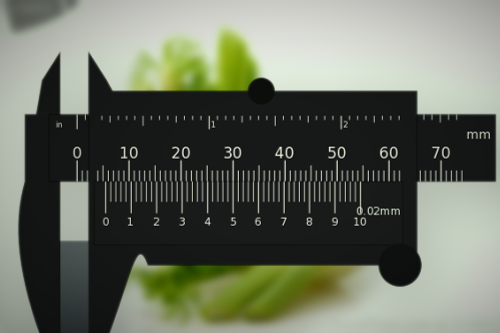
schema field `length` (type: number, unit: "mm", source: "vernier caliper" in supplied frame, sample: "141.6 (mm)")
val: 5.5 (mm)
